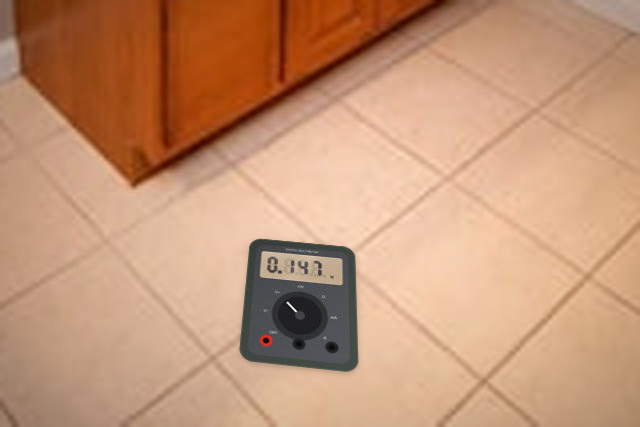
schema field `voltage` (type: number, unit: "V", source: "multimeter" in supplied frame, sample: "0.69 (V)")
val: 0.147 (V)
